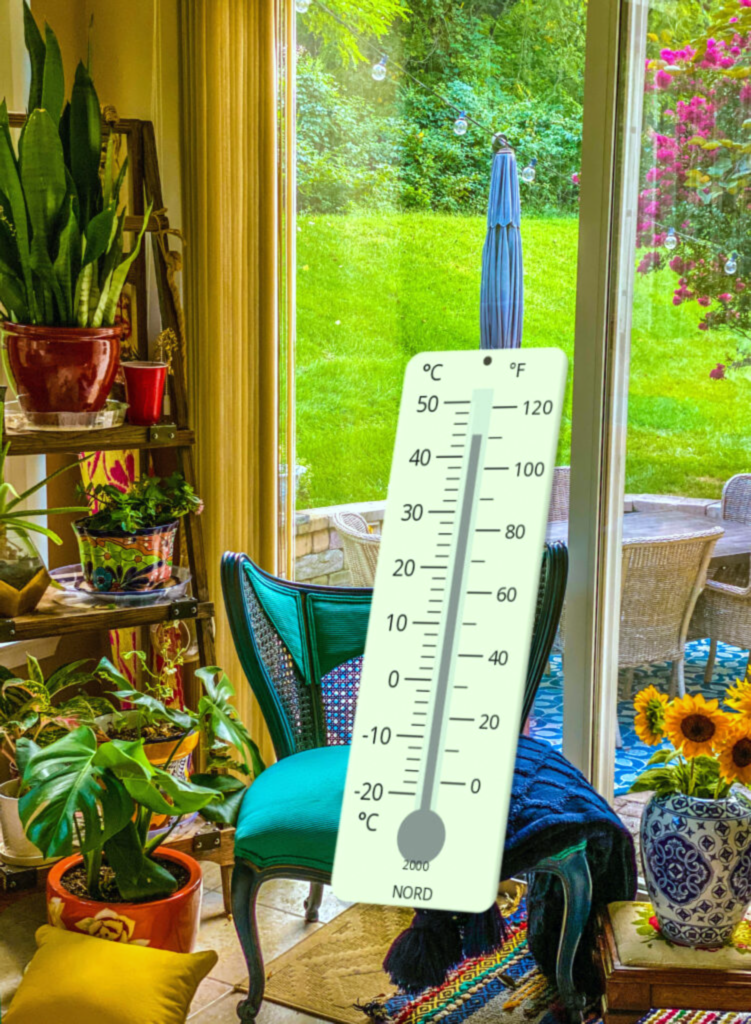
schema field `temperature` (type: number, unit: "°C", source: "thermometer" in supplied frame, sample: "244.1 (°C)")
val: 44 (°C)
